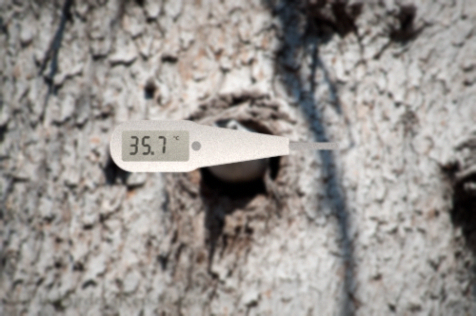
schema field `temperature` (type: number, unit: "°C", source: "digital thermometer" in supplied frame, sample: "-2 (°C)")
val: 35.7 (°C)
